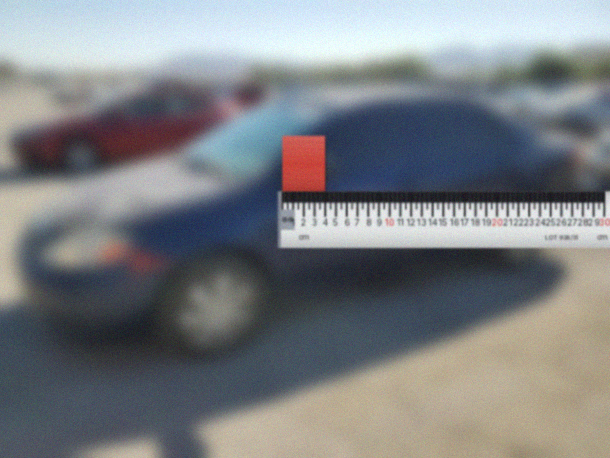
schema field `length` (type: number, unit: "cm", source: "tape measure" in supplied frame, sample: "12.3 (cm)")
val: 4 (cm)
